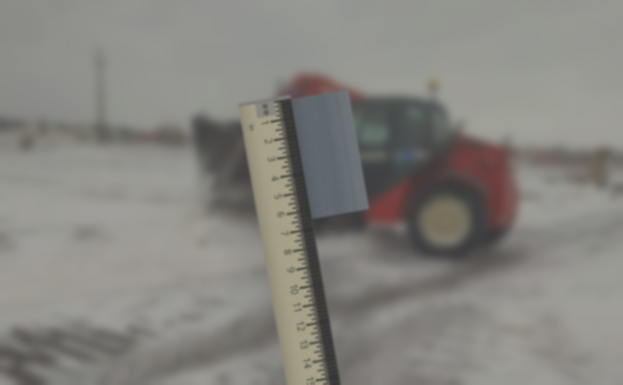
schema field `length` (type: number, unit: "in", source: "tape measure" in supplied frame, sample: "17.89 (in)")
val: 6.5 (in)
